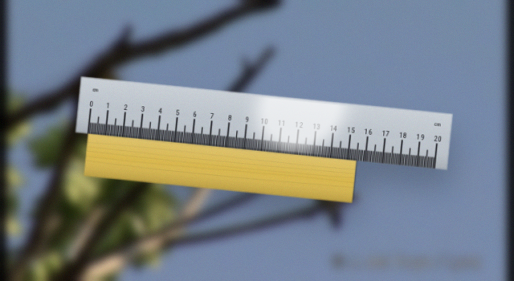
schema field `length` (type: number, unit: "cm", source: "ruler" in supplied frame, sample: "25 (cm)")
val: 15.5 (cm)
